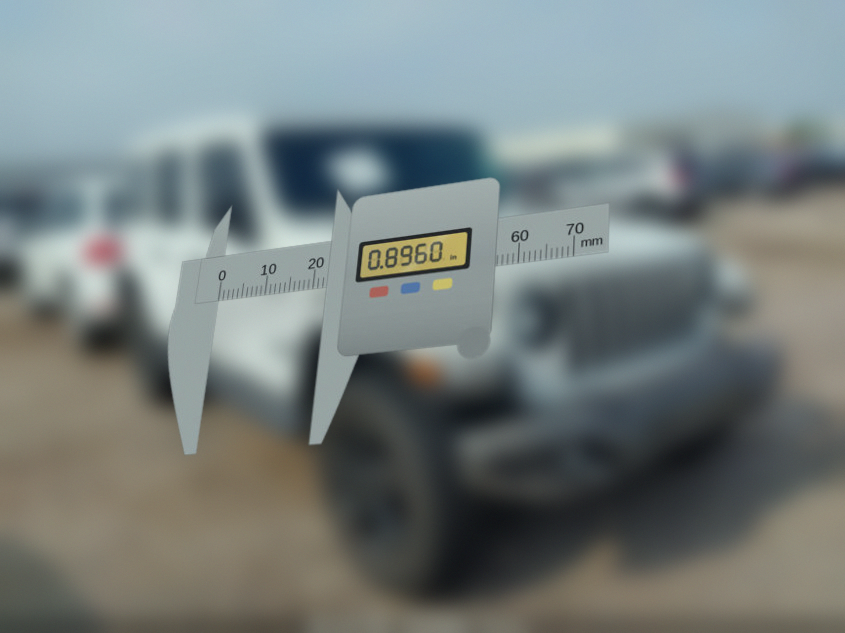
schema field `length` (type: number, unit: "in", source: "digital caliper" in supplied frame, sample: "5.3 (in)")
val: 0.8960 (in)
